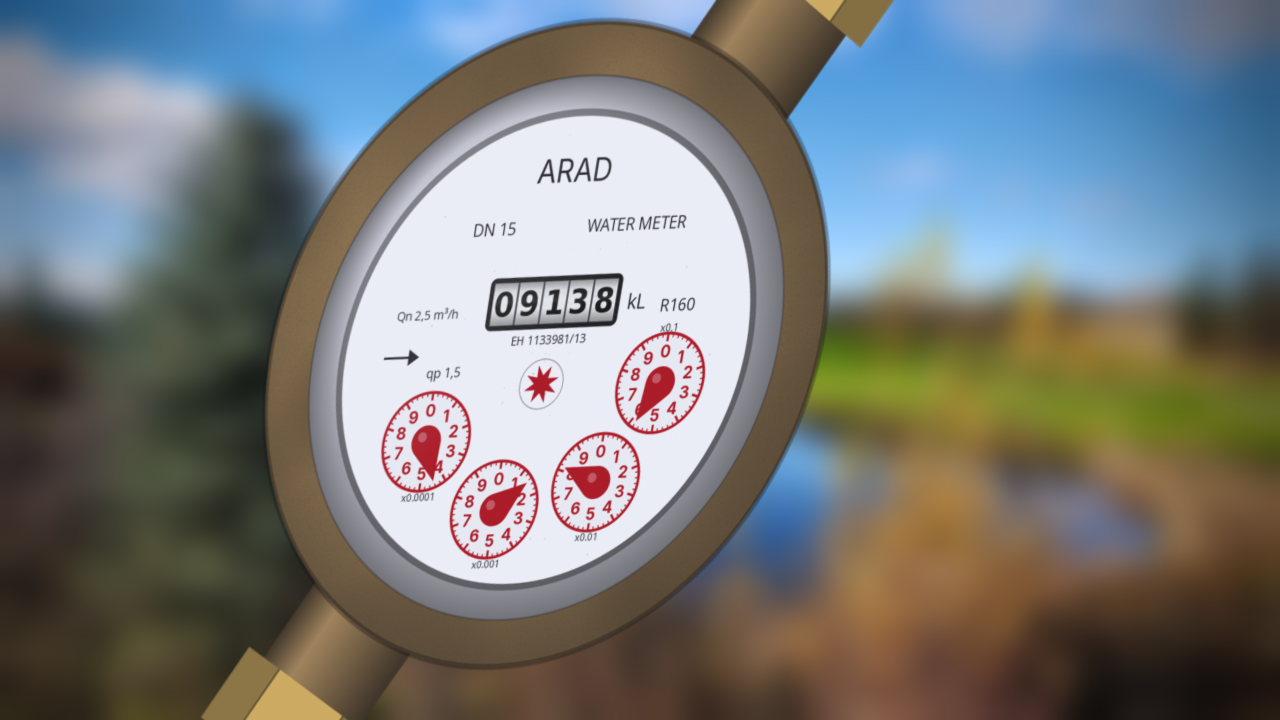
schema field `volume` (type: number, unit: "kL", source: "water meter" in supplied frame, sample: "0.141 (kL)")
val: 9138.5814 (kL)
